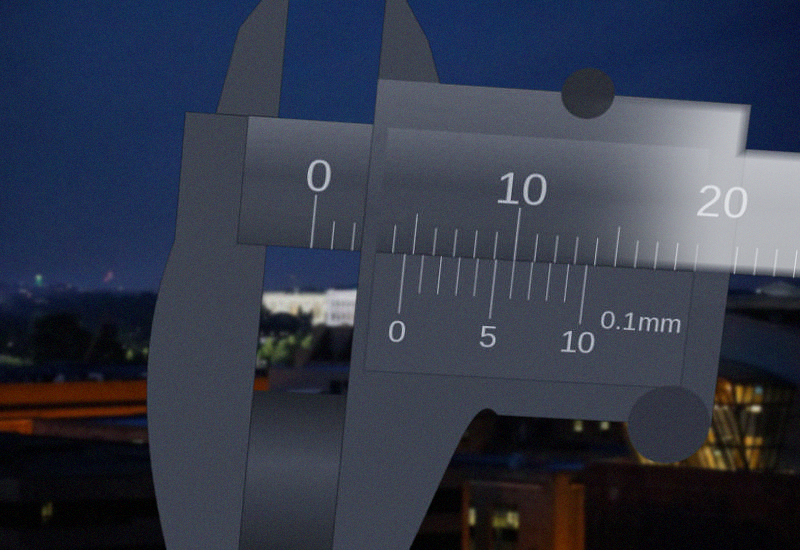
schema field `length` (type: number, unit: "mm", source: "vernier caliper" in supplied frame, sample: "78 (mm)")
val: 4.6 (mm)
